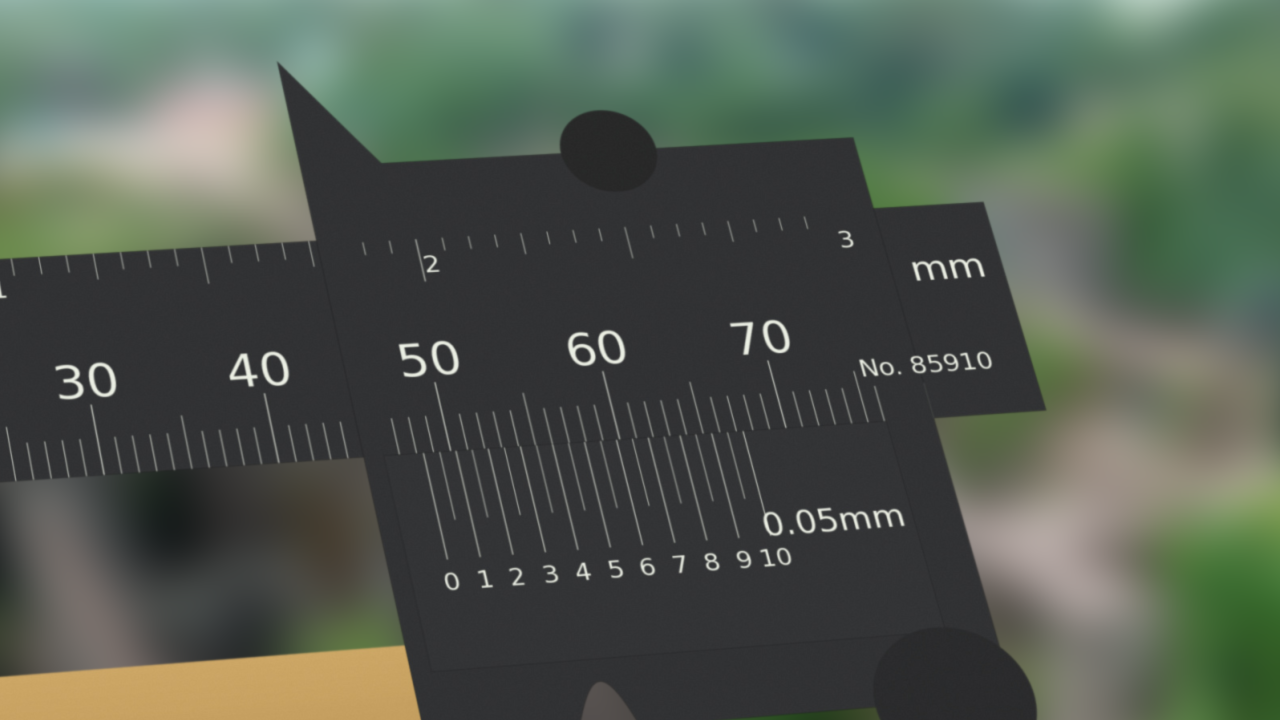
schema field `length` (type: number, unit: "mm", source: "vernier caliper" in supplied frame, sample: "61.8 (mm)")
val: 48.4 (mm)
